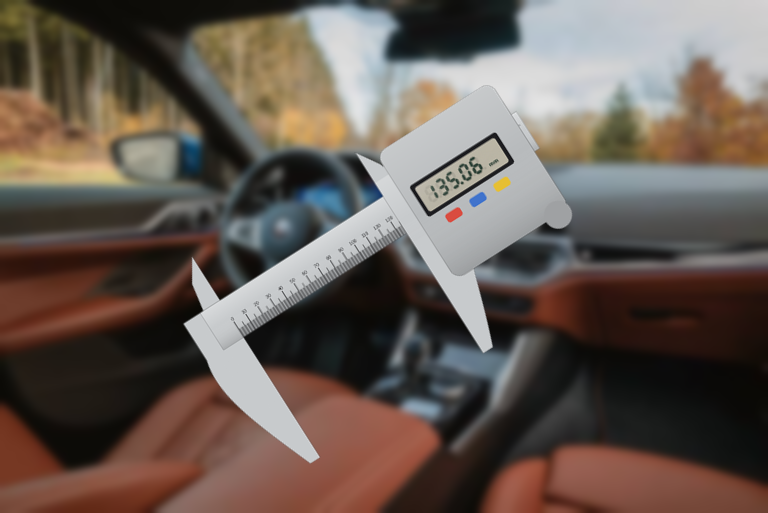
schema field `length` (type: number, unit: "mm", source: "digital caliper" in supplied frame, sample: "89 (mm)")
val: 135.06 (mm)
